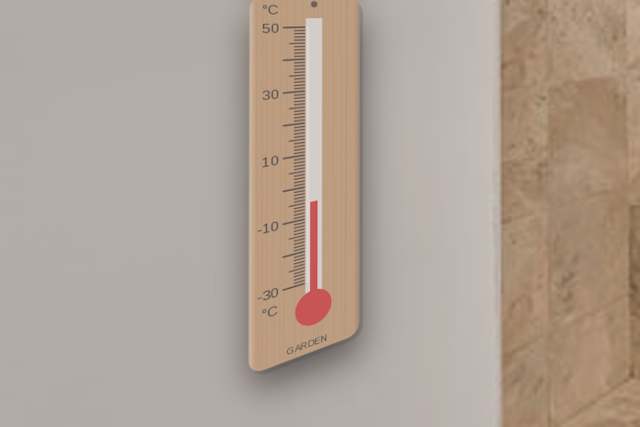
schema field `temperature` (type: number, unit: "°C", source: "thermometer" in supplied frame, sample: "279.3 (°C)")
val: -5 (°C)
